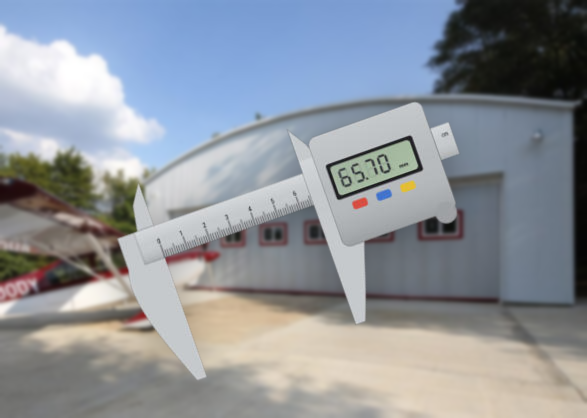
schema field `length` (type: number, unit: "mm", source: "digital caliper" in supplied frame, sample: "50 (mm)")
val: 65.70 (mm)
